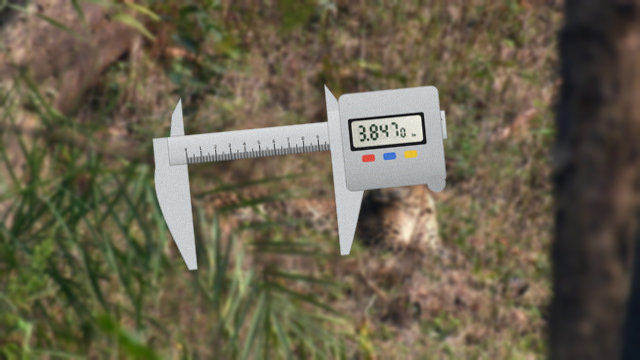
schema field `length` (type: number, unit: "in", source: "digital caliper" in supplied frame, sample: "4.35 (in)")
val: 3.8470 (in)
